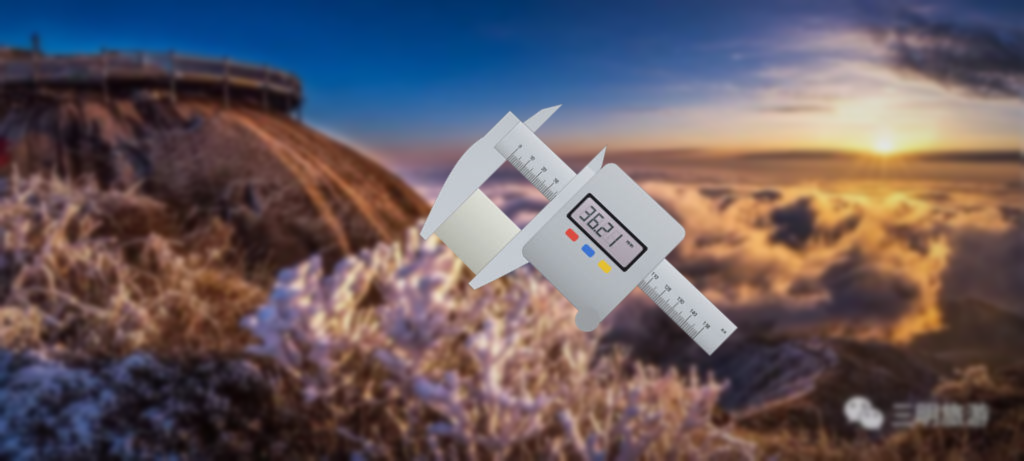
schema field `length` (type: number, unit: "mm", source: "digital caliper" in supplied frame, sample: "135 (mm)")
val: 36.21 (mm)
